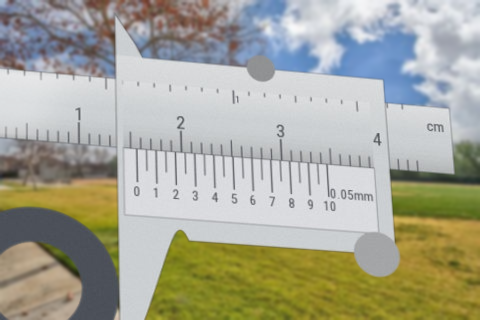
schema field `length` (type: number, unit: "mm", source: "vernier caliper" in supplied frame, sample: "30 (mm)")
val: 15.6 (mm)
